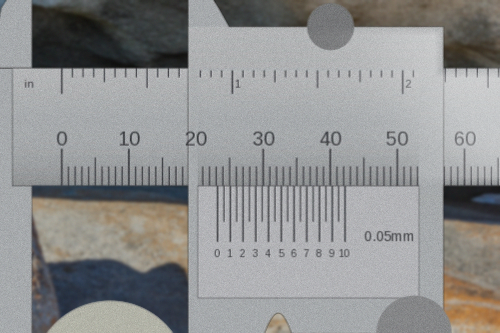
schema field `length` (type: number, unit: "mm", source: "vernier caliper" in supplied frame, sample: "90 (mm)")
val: 23.2 (mm)
